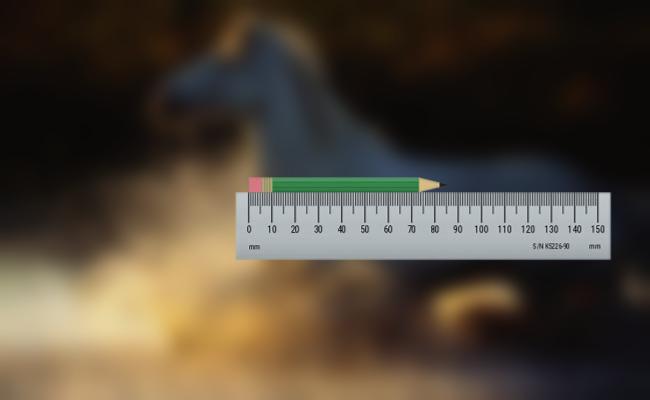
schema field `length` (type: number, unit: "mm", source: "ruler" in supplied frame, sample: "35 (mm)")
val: 85 (mm)
